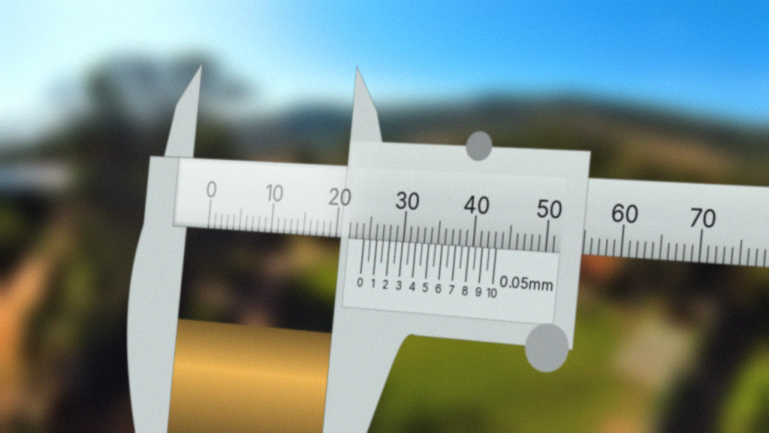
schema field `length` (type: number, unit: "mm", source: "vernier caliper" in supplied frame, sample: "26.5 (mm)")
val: 24.2 (mm)
